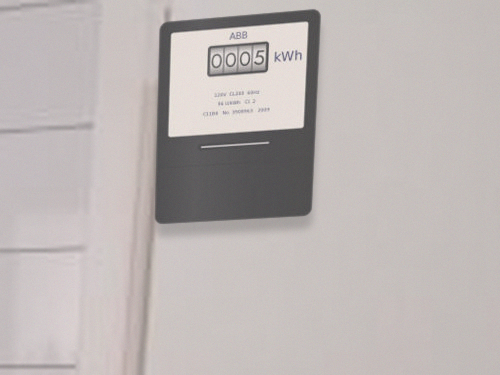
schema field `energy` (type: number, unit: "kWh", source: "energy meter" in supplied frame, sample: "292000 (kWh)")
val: 5 (kWh)
